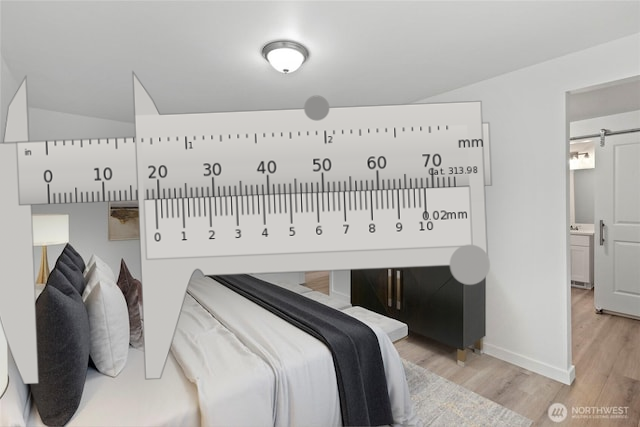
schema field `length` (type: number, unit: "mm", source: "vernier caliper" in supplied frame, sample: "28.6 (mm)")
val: 19.5 (mm)
